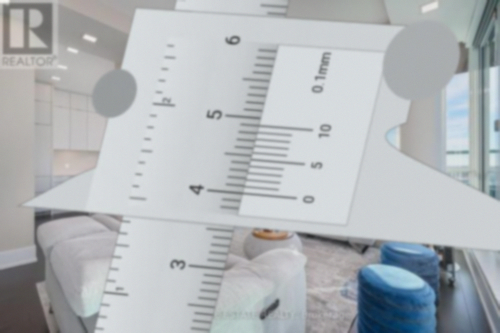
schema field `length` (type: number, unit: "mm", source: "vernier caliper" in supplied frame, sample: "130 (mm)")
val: 40.0 (mm)
